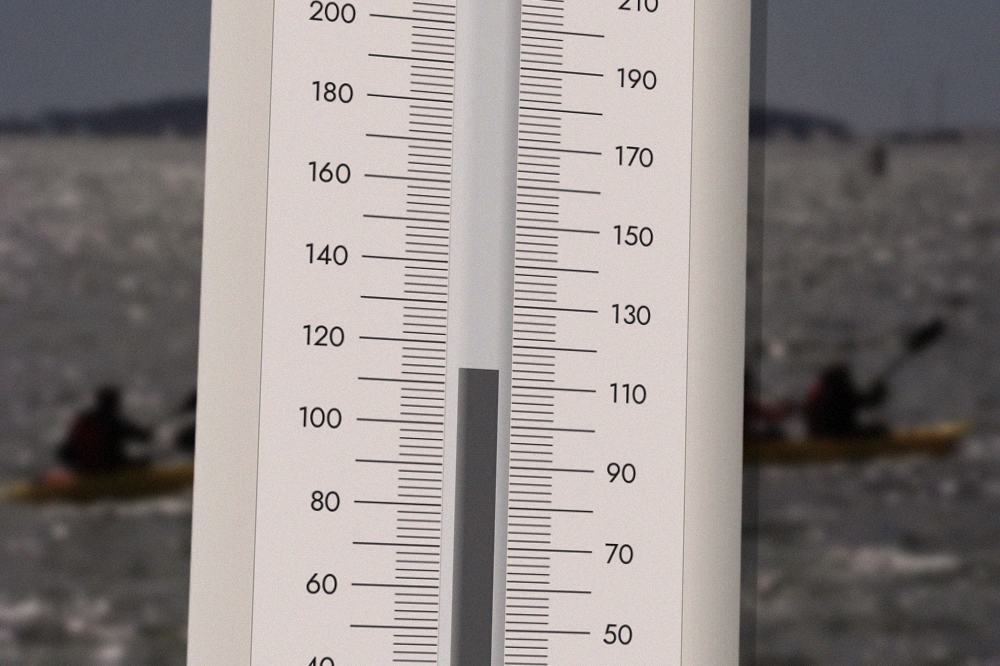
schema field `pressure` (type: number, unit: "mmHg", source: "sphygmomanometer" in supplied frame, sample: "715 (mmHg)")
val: 114 (mmHg)
